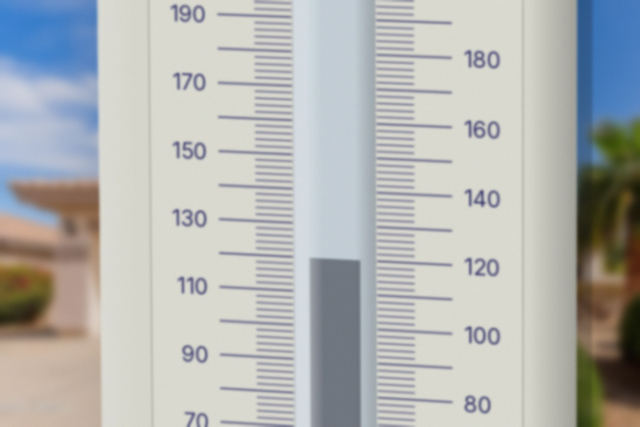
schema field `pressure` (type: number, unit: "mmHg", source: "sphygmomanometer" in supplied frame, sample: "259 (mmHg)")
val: 120 (mmHg)
